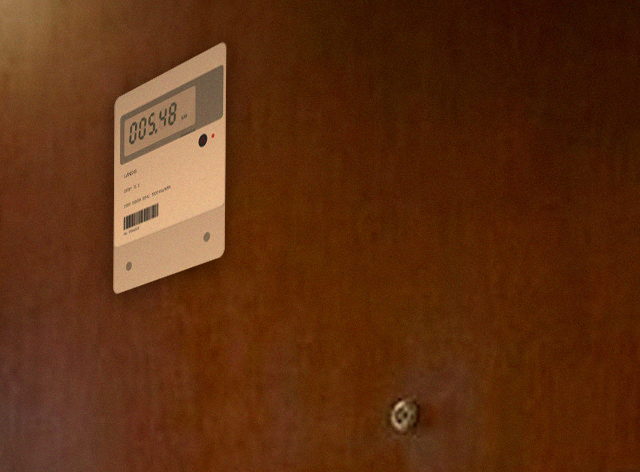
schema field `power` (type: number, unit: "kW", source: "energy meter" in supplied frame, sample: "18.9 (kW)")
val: 5.48 (kW)
